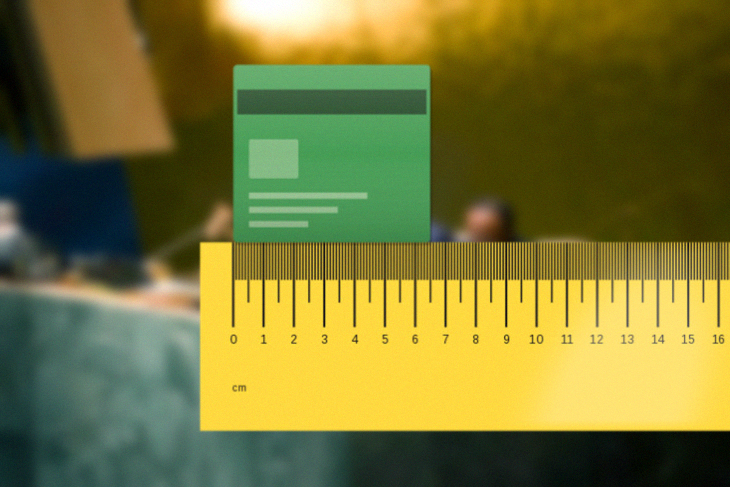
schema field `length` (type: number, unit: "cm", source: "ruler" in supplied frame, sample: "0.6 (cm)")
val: 6.5 (cm)
